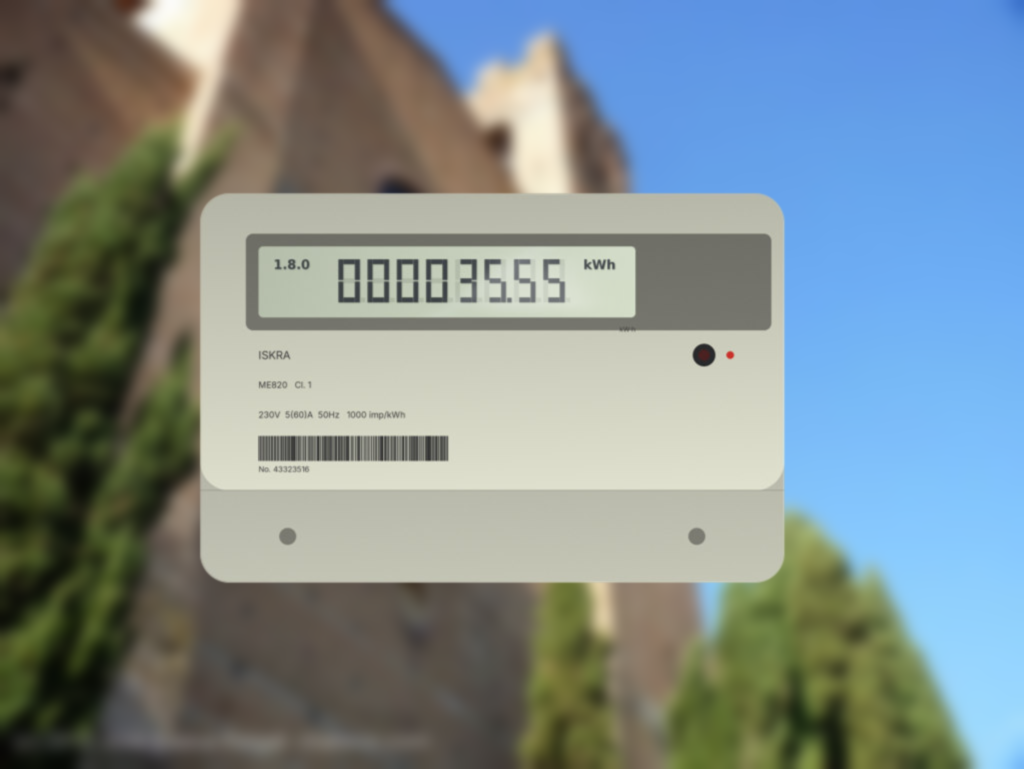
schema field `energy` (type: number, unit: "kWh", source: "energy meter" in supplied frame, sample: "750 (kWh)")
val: 35.55 (kWh)
